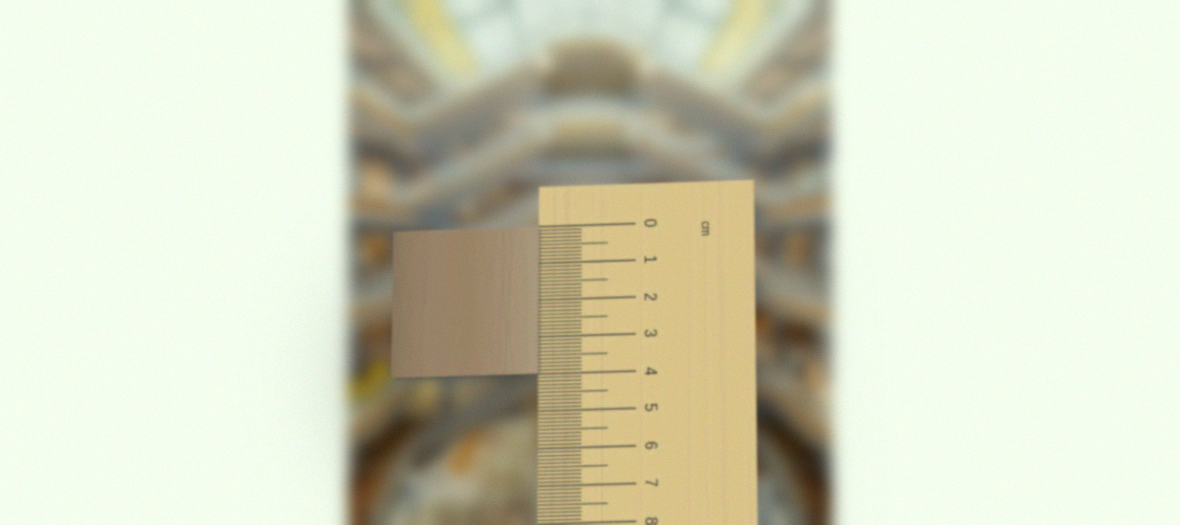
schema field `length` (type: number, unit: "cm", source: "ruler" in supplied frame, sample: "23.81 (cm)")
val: 4 (cm)
